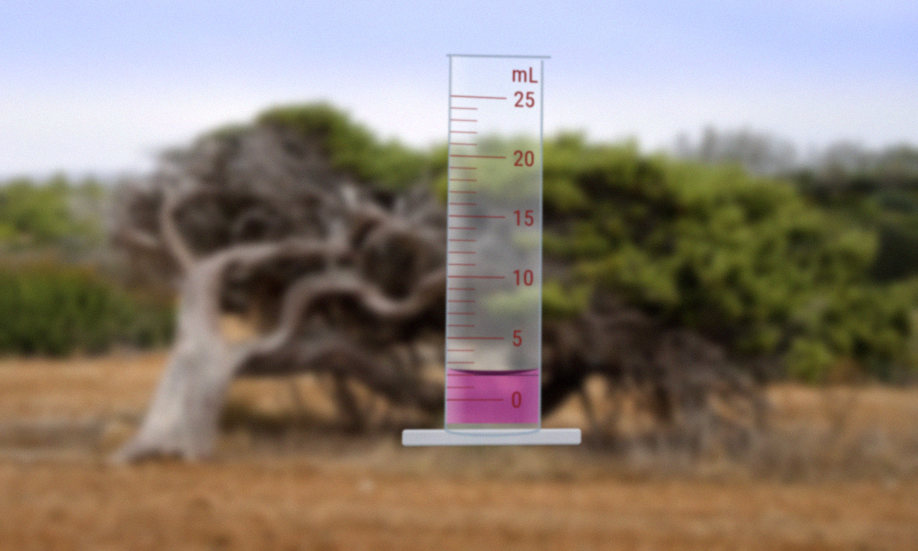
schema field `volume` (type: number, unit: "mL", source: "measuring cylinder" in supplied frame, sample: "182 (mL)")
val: 2 (mL)
